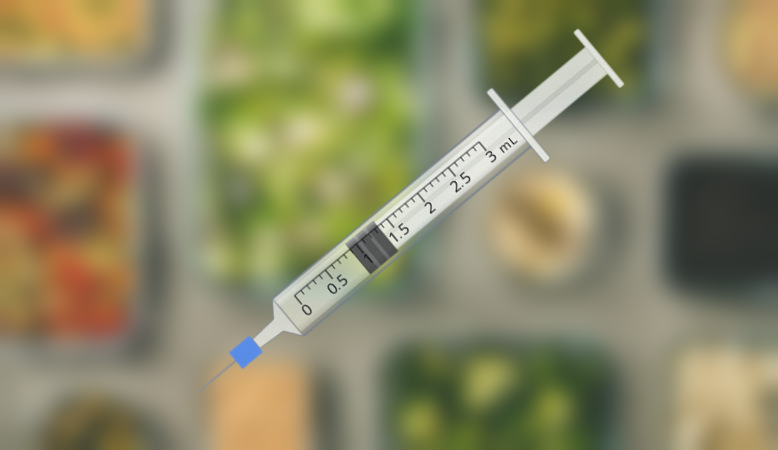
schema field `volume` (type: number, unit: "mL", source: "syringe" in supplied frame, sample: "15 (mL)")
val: 0.9 (mL)
